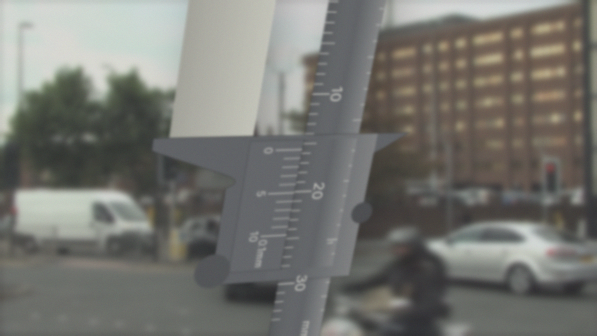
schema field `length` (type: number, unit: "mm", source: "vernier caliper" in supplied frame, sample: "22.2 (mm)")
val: 15.6 (mm)
